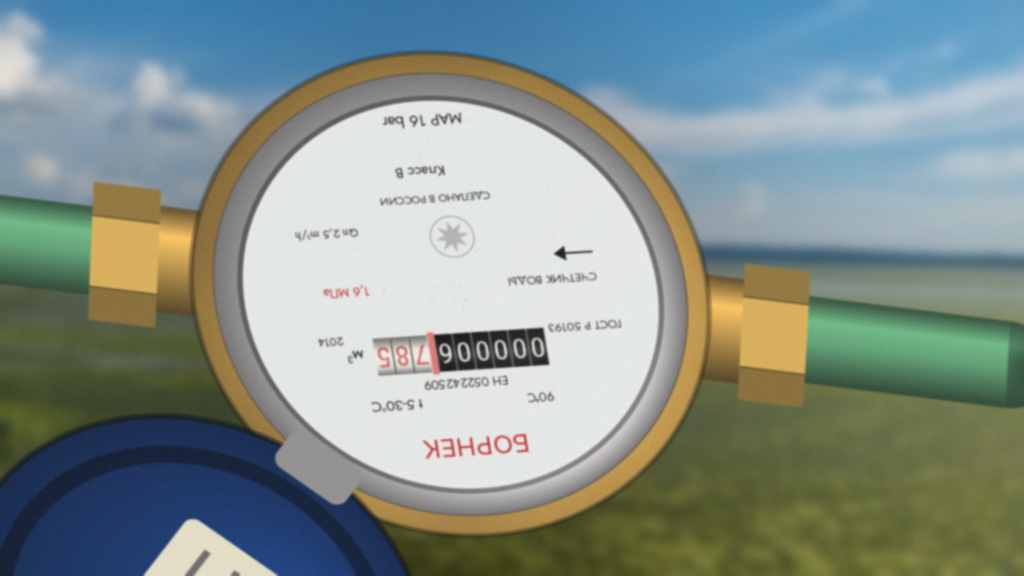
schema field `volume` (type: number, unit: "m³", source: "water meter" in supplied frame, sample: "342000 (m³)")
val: 6.785 (m³)
